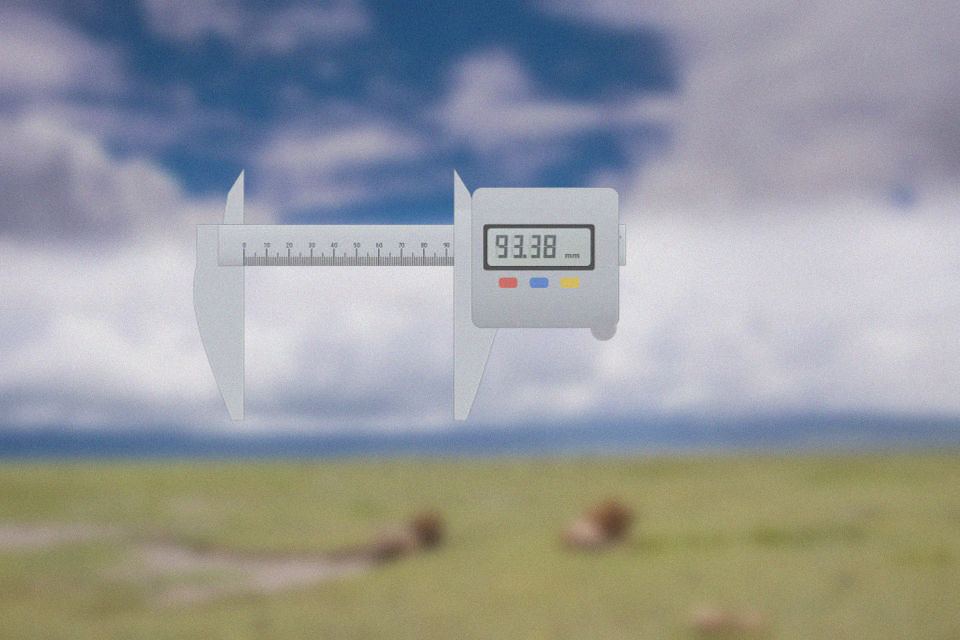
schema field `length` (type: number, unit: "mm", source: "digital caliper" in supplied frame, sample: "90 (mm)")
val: 93.38 (mm)
